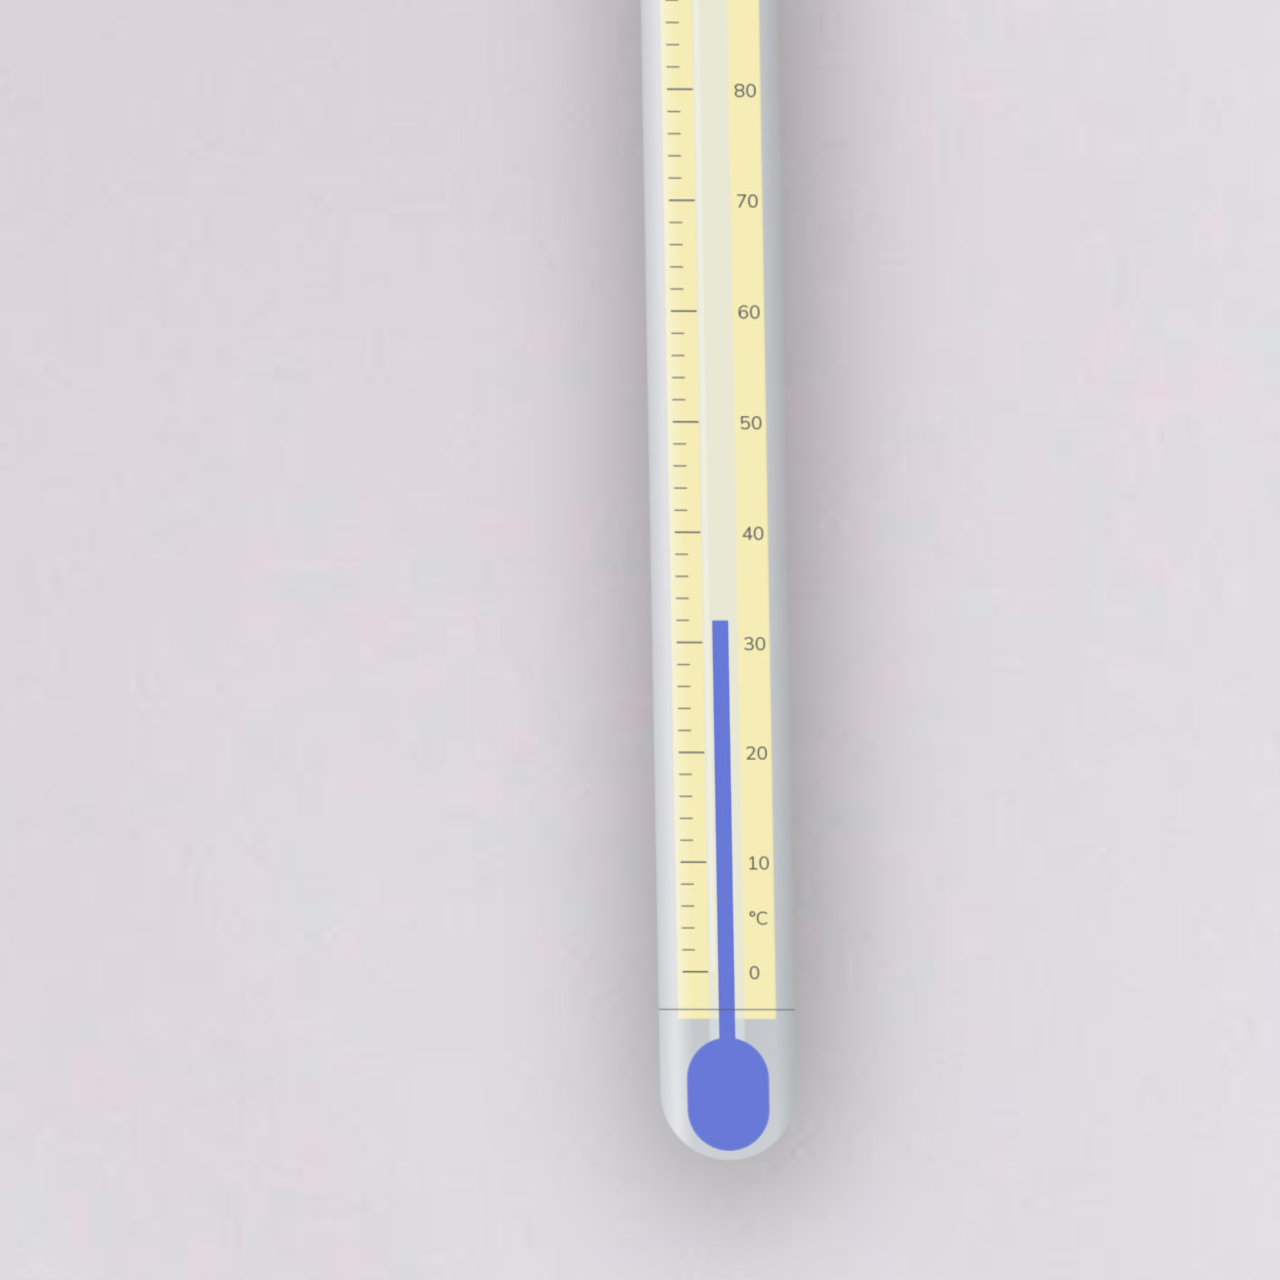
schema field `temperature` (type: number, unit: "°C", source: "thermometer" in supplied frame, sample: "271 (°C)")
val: 32 (°C)
